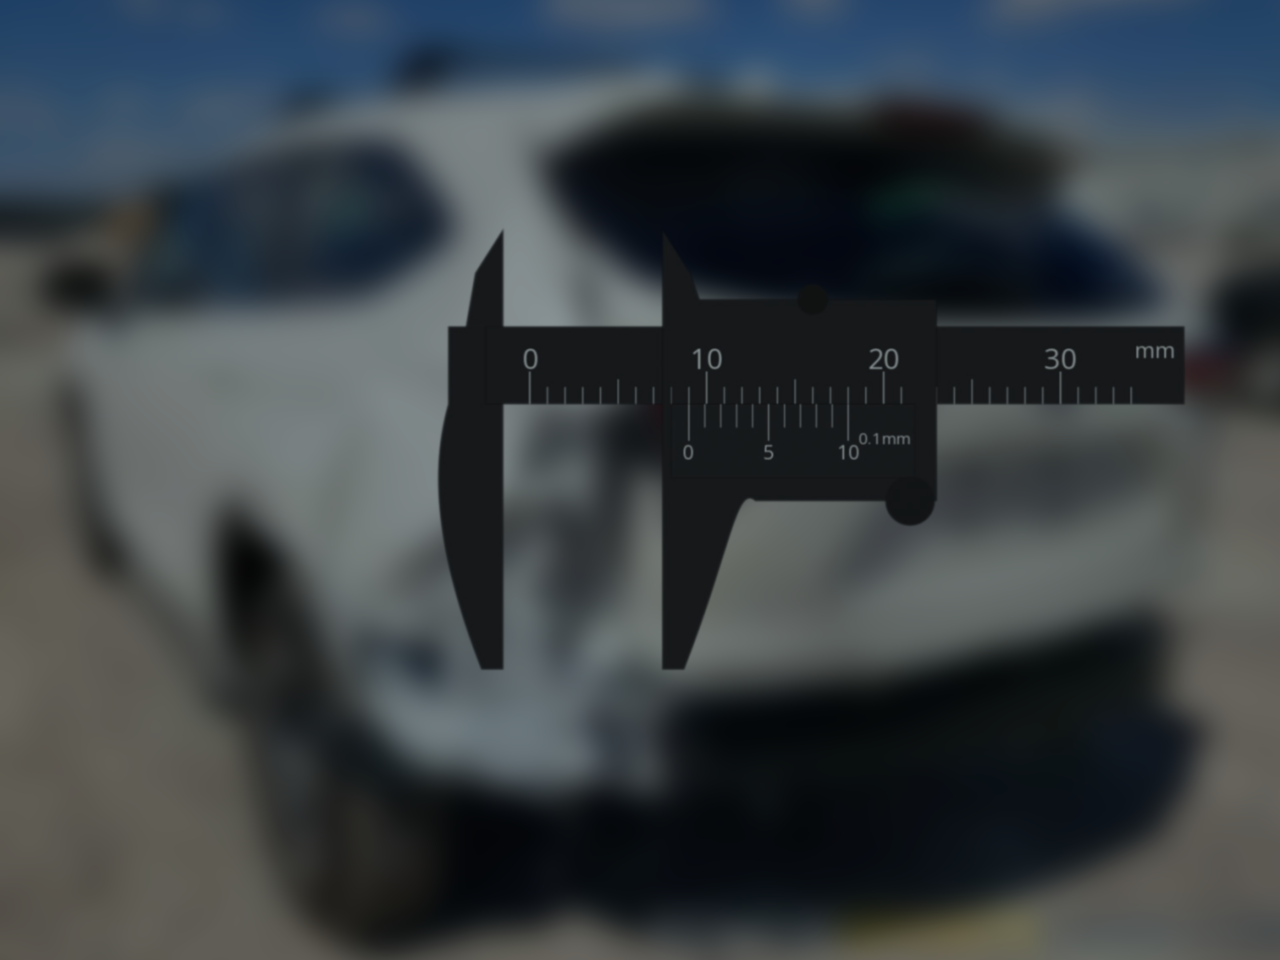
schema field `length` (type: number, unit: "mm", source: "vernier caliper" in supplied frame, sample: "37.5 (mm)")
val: 9.0 (mm)
